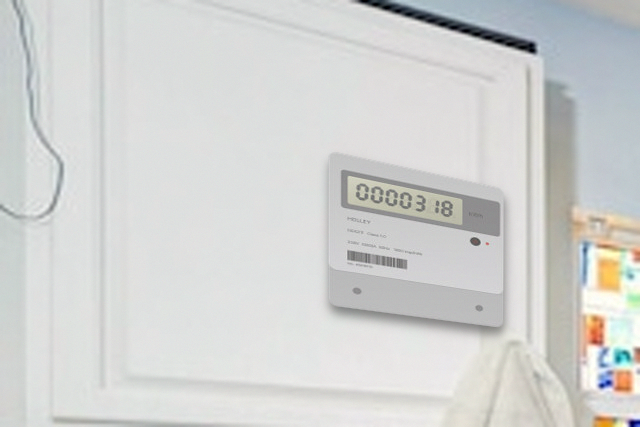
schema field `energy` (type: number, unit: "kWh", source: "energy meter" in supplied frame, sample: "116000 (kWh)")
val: 318 (kWh)
